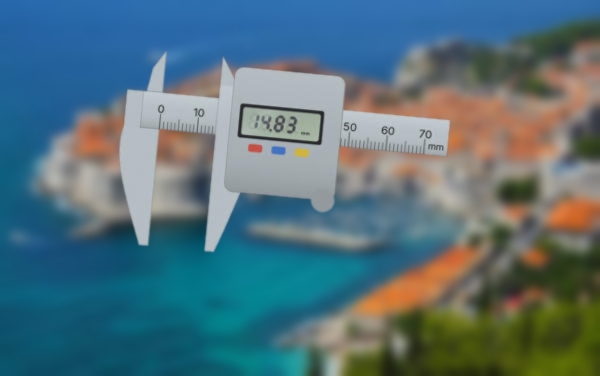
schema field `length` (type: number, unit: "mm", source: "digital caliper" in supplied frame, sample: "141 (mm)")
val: 14.83 (mm)
